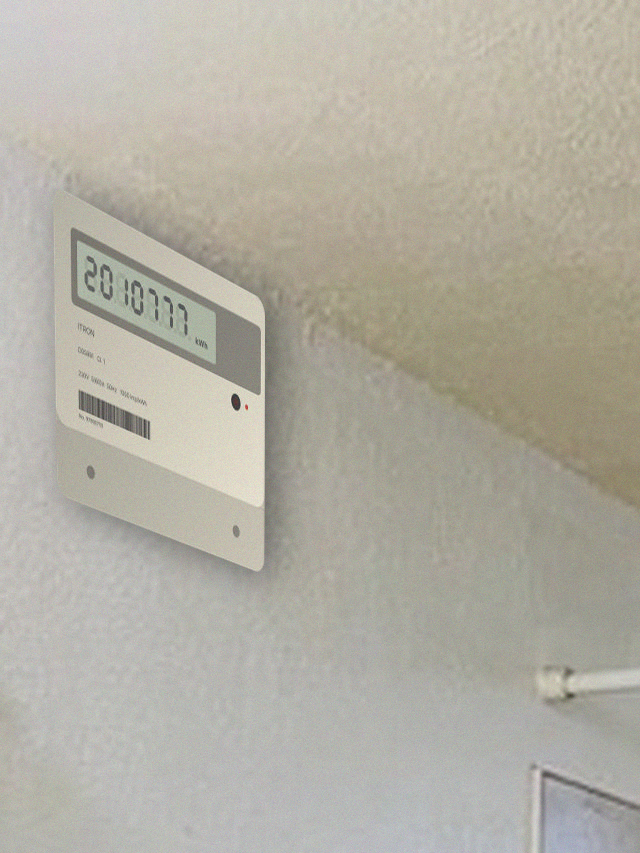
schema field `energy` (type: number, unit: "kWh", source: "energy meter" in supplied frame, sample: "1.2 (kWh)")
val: 2010777 (kWh)
